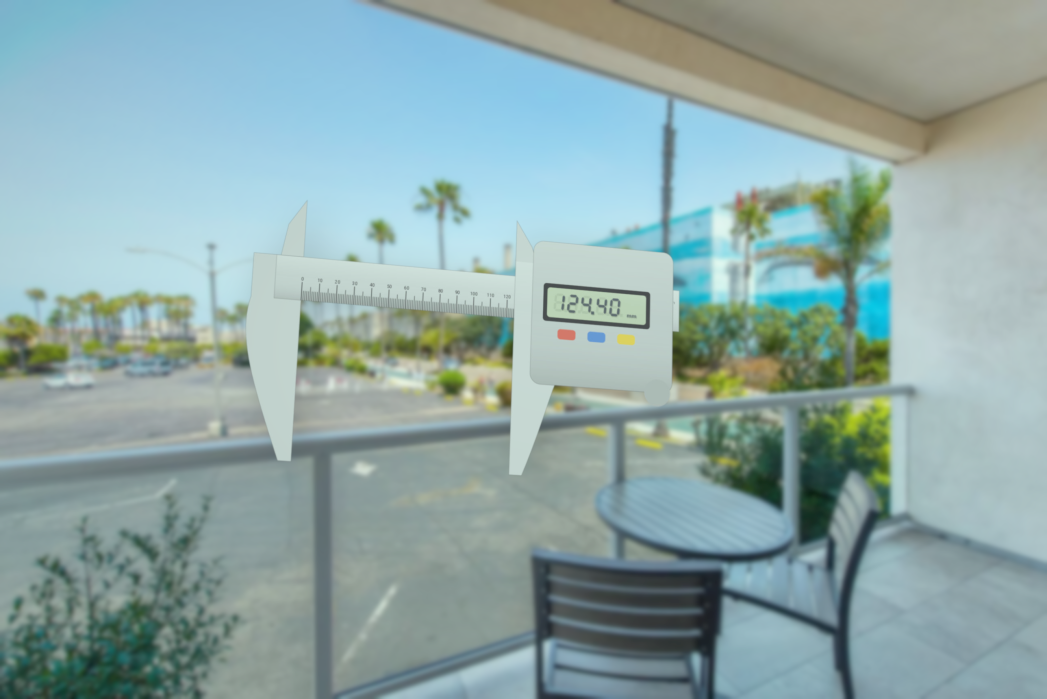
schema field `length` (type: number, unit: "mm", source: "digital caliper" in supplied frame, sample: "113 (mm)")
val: 124.40 (mm)
